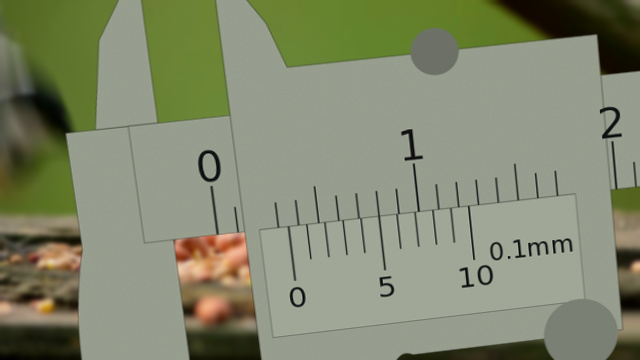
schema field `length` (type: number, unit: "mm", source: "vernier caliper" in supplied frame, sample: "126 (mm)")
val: 3.5 (mm)
